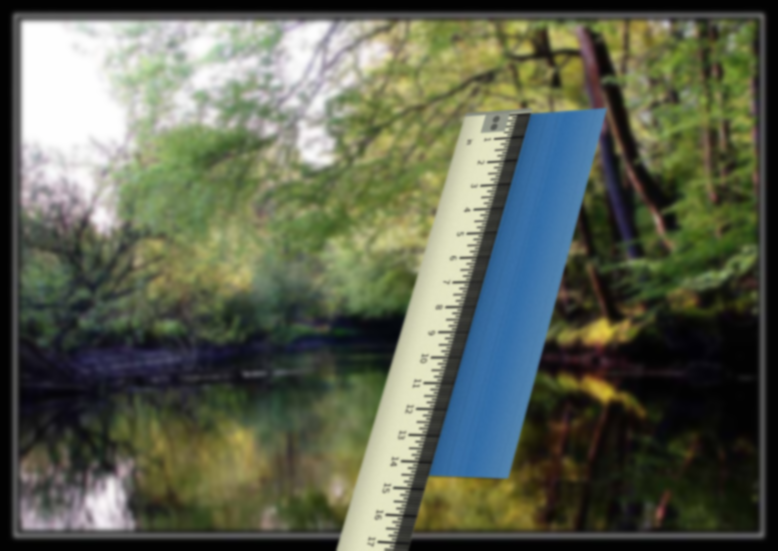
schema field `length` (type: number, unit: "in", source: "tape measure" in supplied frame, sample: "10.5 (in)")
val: 14.5 (in)
